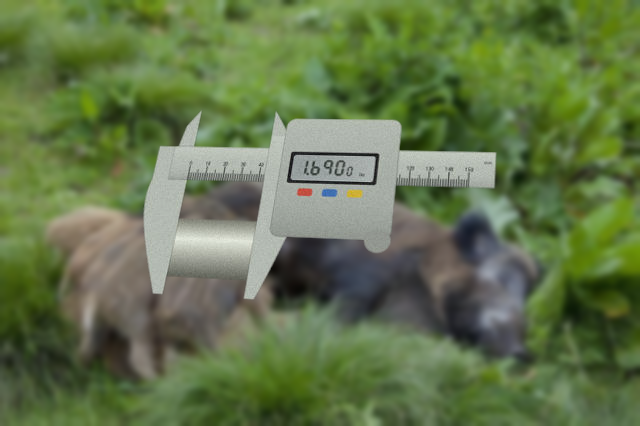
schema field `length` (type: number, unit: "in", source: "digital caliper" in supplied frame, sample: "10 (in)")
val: 1.6900 (in)
